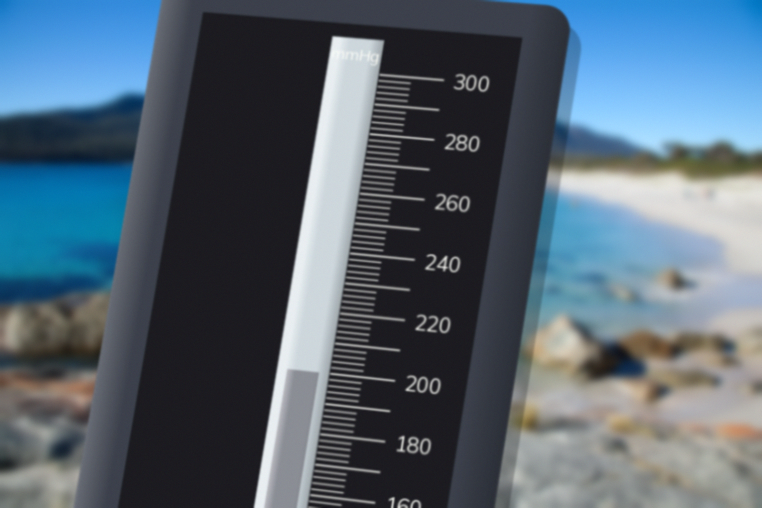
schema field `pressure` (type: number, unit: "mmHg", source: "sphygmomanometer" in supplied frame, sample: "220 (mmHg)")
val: 200 (mmHg)
